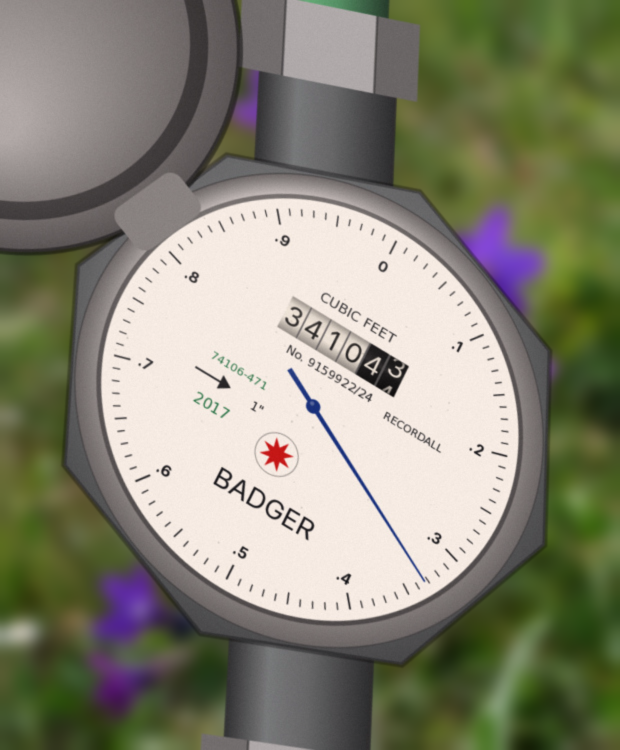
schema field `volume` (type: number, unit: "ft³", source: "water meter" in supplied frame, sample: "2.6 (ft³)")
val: 341043.33 (ft³)
